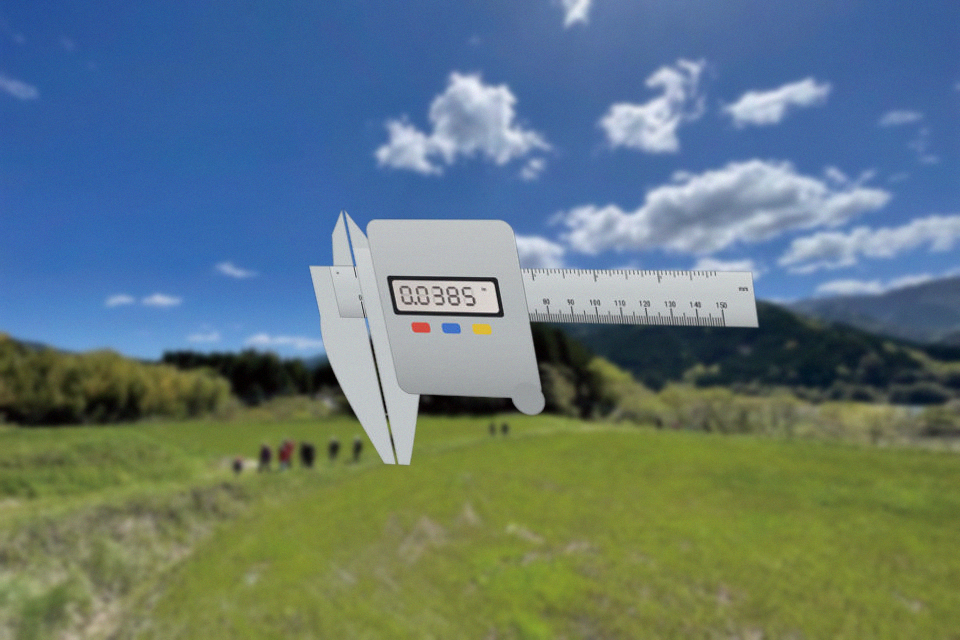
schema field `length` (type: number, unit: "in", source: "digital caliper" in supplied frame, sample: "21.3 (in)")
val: 0.0385 (in)
